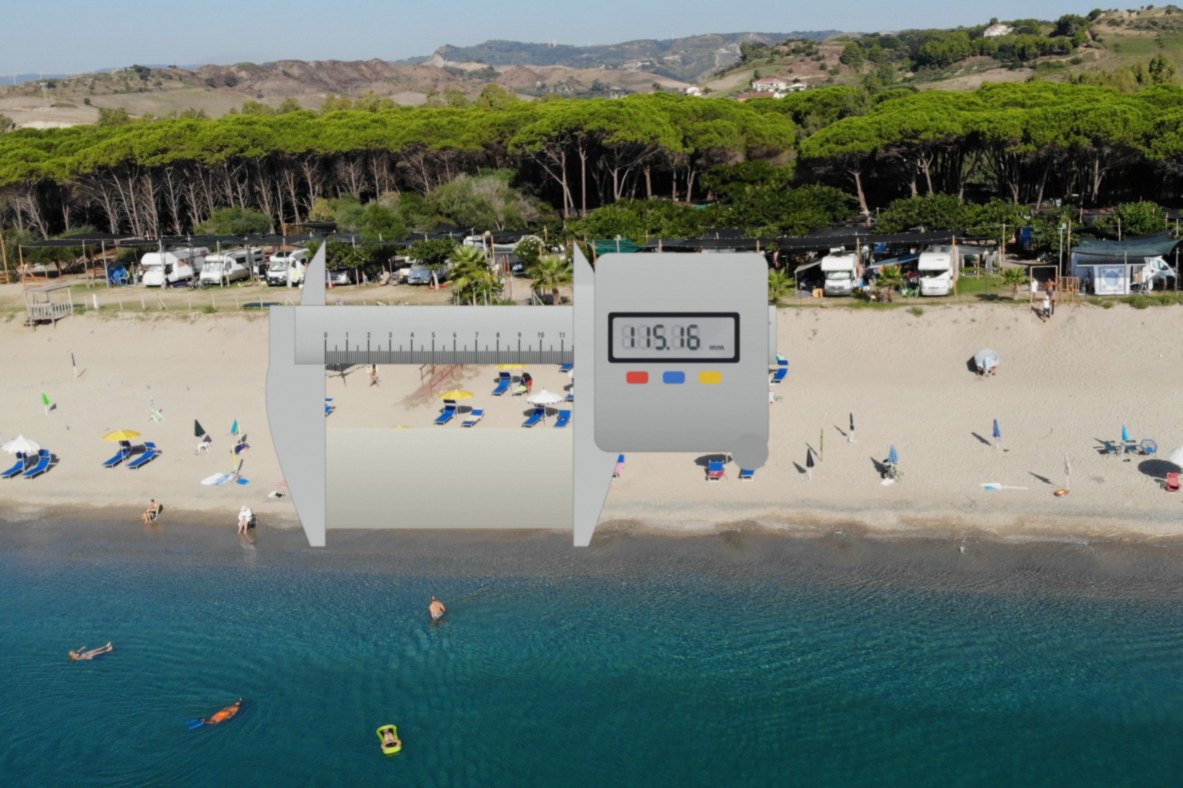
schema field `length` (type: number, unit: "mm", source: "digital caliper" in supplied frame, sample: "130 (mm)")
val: 115.16 (mm)
